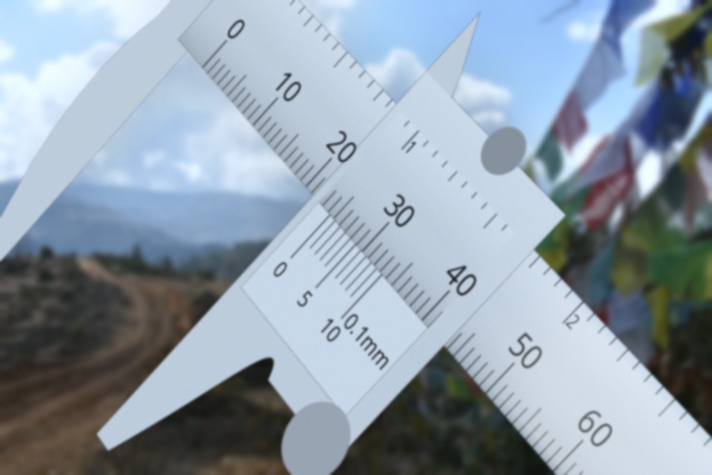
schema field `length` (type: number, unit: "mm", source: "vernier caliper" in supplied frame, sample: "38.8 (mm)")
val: 24.4 (mm)
